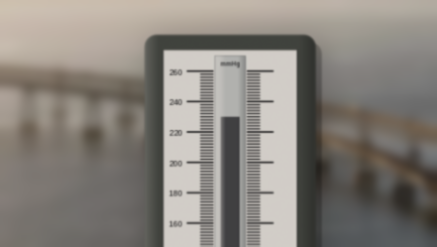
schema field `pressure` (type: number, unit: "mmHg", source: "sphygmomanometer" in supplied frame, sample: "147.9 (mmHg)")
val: 230 (mmHg)
